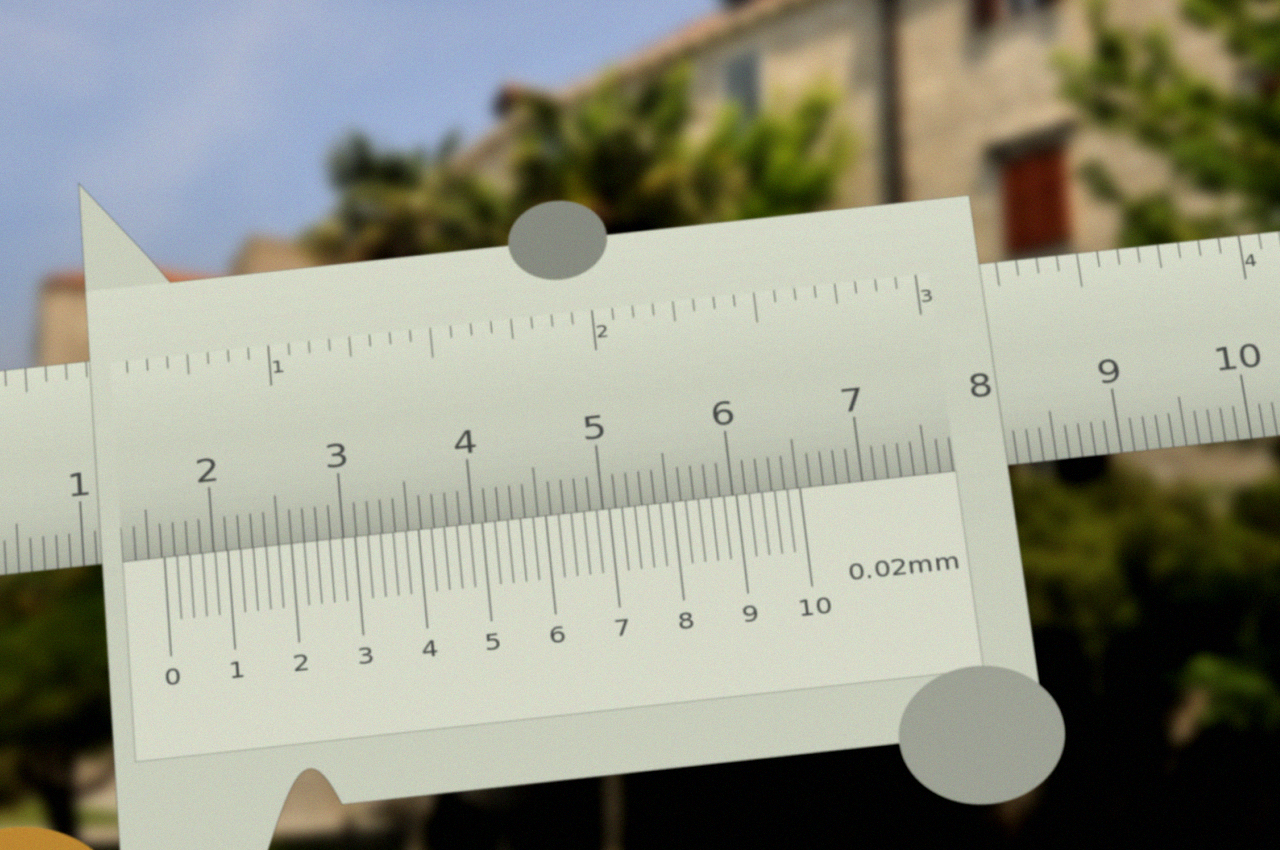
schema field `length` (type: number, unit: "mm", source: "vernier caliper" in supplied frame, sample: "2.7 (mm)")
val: 16.2 (mm)
